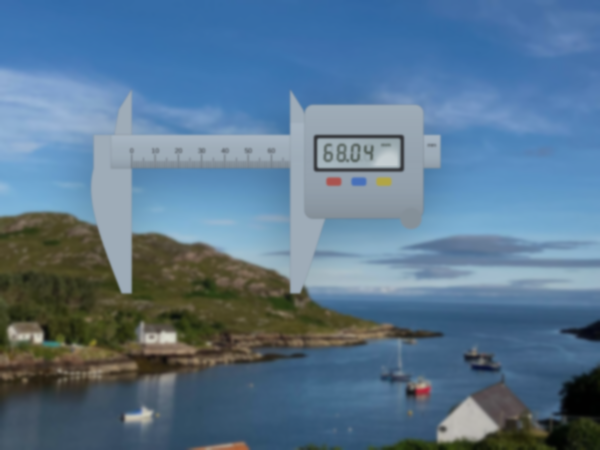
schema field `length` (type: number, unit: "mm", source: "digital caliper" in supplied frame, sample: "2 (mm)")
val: 68.04 (mm)
